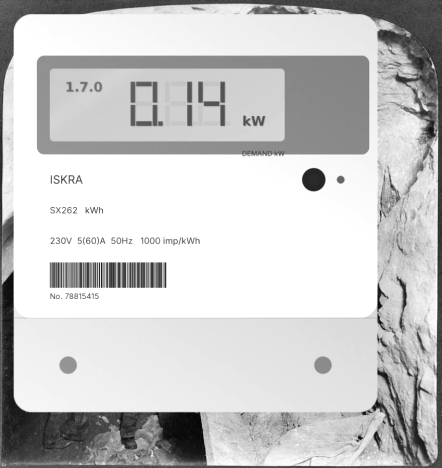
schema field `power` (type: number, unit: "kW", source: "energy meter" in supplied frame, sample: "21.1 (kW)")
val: 0.14 (kW)
